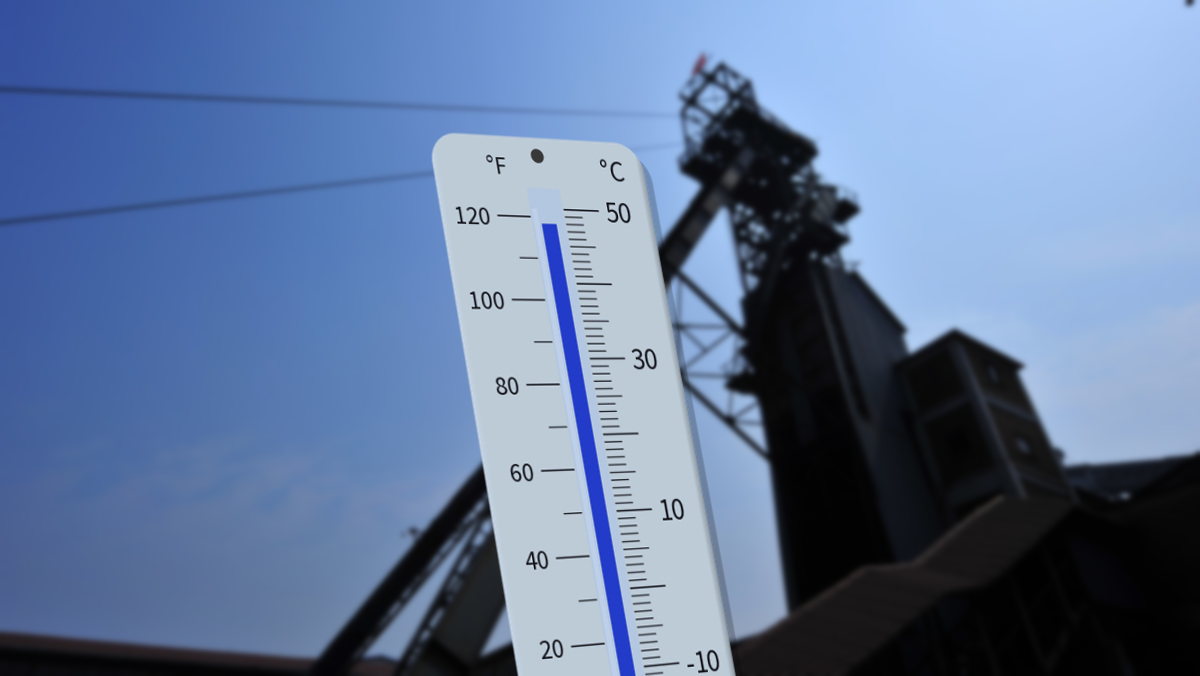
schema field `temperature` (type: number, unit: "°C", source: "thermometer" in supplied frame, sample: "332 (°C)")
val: 48 (°C)
